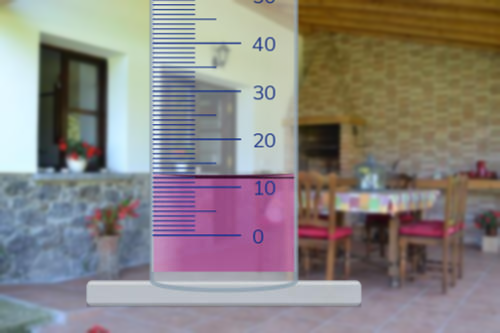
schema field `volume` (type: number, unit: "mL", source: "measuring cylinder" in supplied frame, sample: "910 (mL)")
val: 12 (mL)
